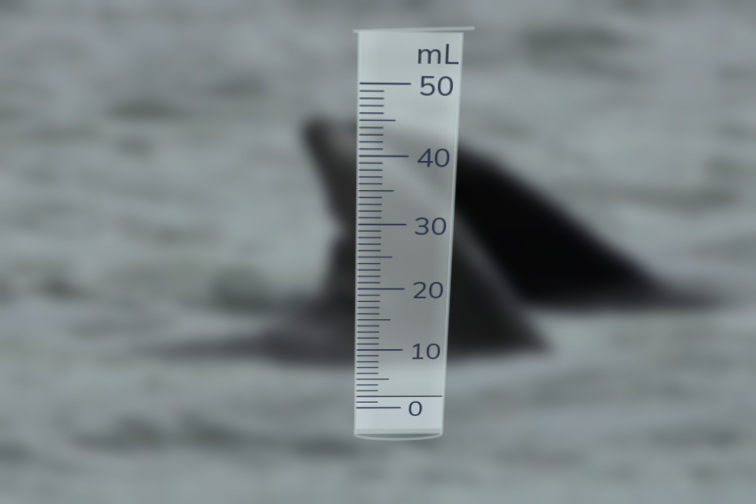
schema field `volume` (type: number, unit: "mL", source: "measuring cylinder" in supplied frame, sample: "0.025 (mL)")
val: 2 (mL)
